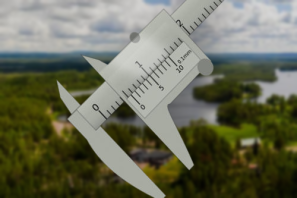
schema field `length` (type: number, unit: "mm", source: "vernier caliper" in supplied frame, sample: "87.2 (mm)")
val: 5.6 (mm)
